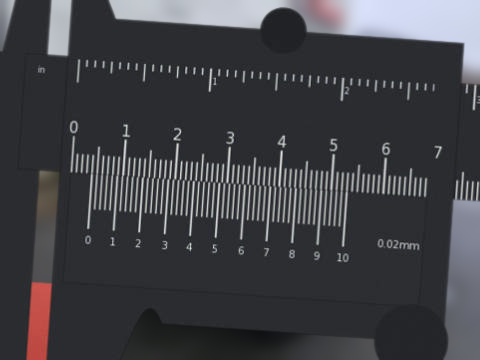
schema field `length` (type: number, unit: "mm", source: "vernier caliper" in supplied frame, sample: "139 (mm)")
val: 4.0 (mm)
